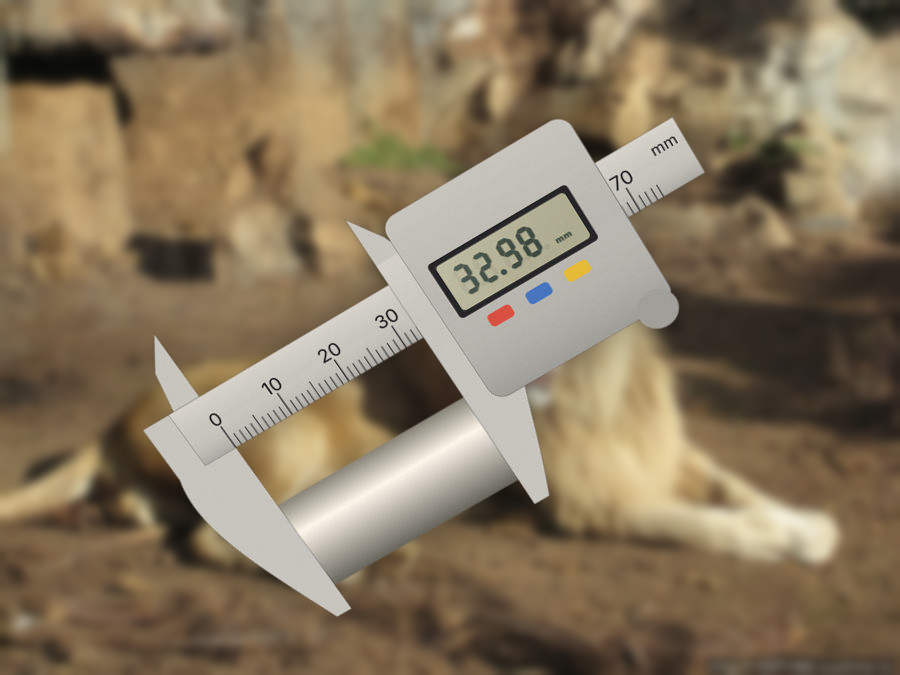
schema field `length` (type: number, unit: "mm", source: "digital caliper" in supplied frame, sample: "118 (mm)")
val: 32.98 (mm)
